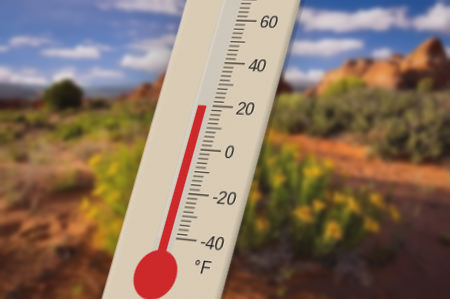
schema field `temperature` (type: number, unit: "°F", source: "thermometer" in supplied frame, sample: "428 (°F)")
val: 20 (°F)
